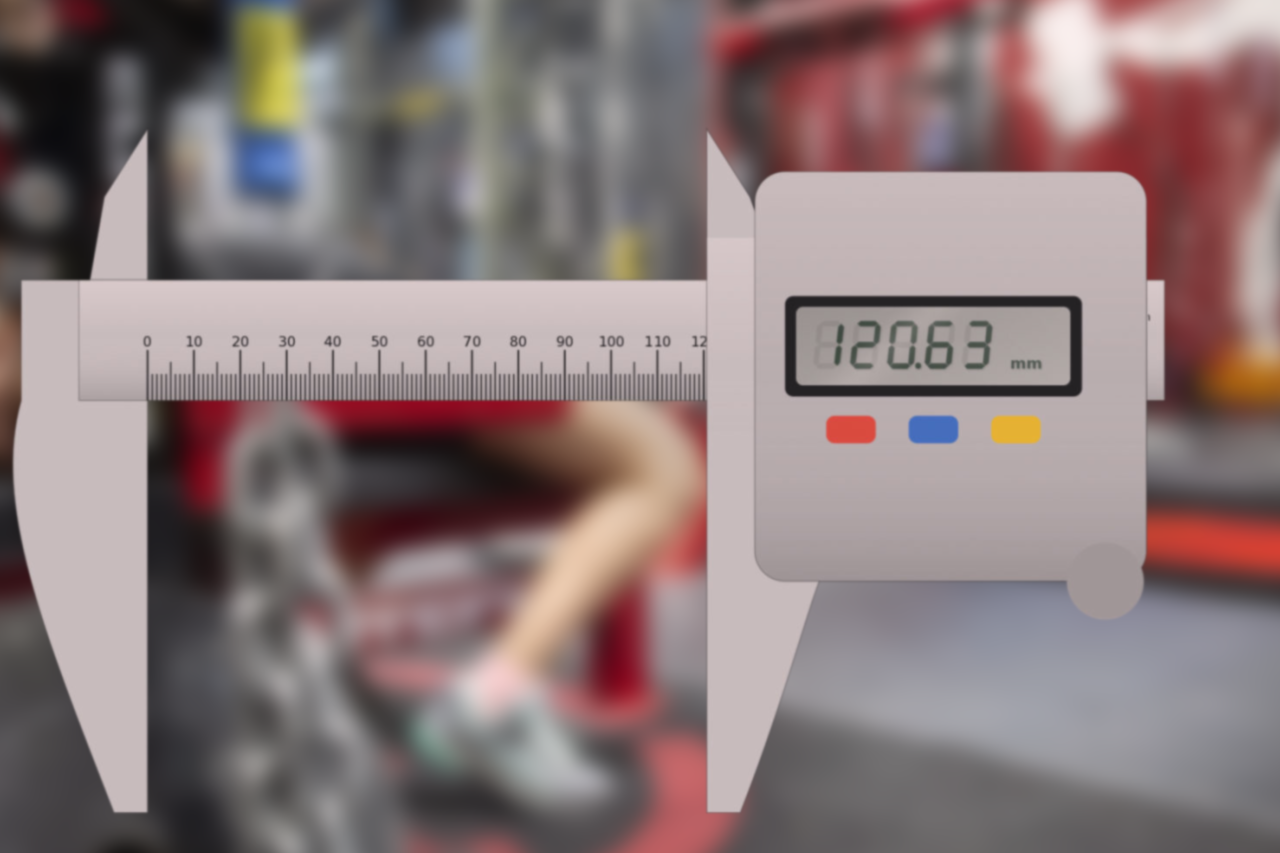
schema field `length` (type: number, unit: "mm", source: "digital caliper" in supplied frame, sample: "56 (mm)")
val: 120.63 (mm)
